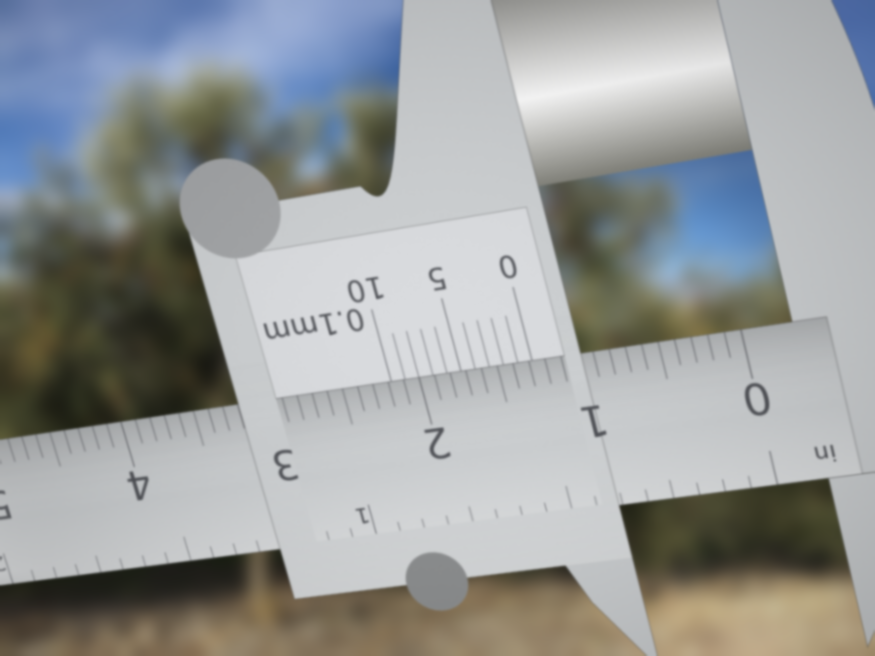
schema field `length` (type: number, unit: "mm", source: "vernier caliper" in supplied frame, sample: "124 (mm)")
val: 12.8 (mm)
